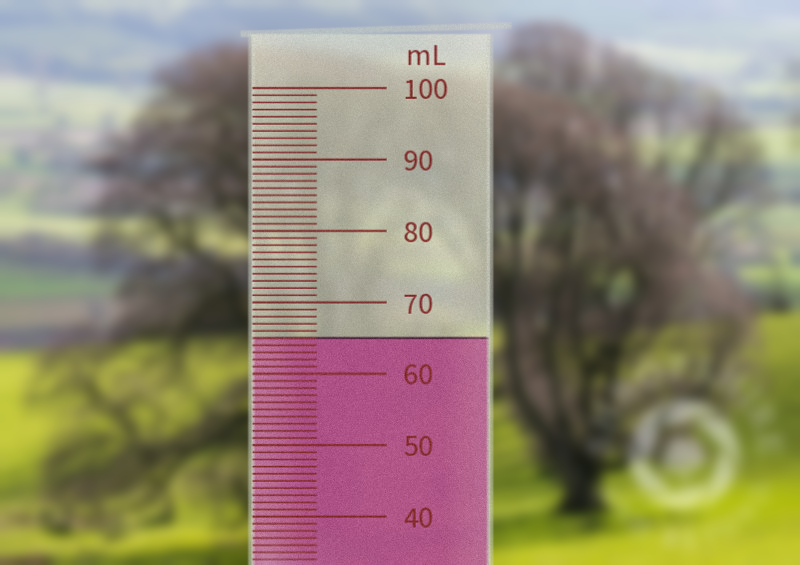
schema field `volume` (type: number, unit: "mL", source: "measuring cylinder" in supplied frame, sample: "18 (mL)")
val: 65 (mL)
